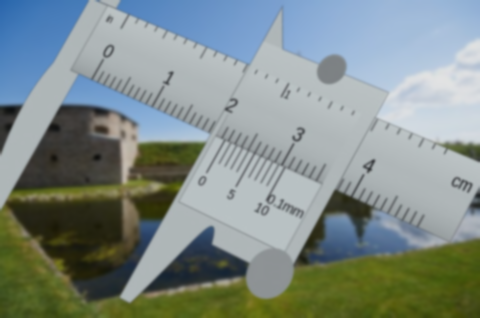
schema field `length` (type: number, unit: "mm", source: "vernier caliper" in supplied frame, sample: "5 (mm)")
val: 21.5 (mm)
